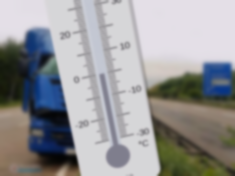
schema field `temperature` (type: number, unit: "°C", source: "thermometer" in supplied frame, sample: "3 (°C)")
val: 0 (°C)
